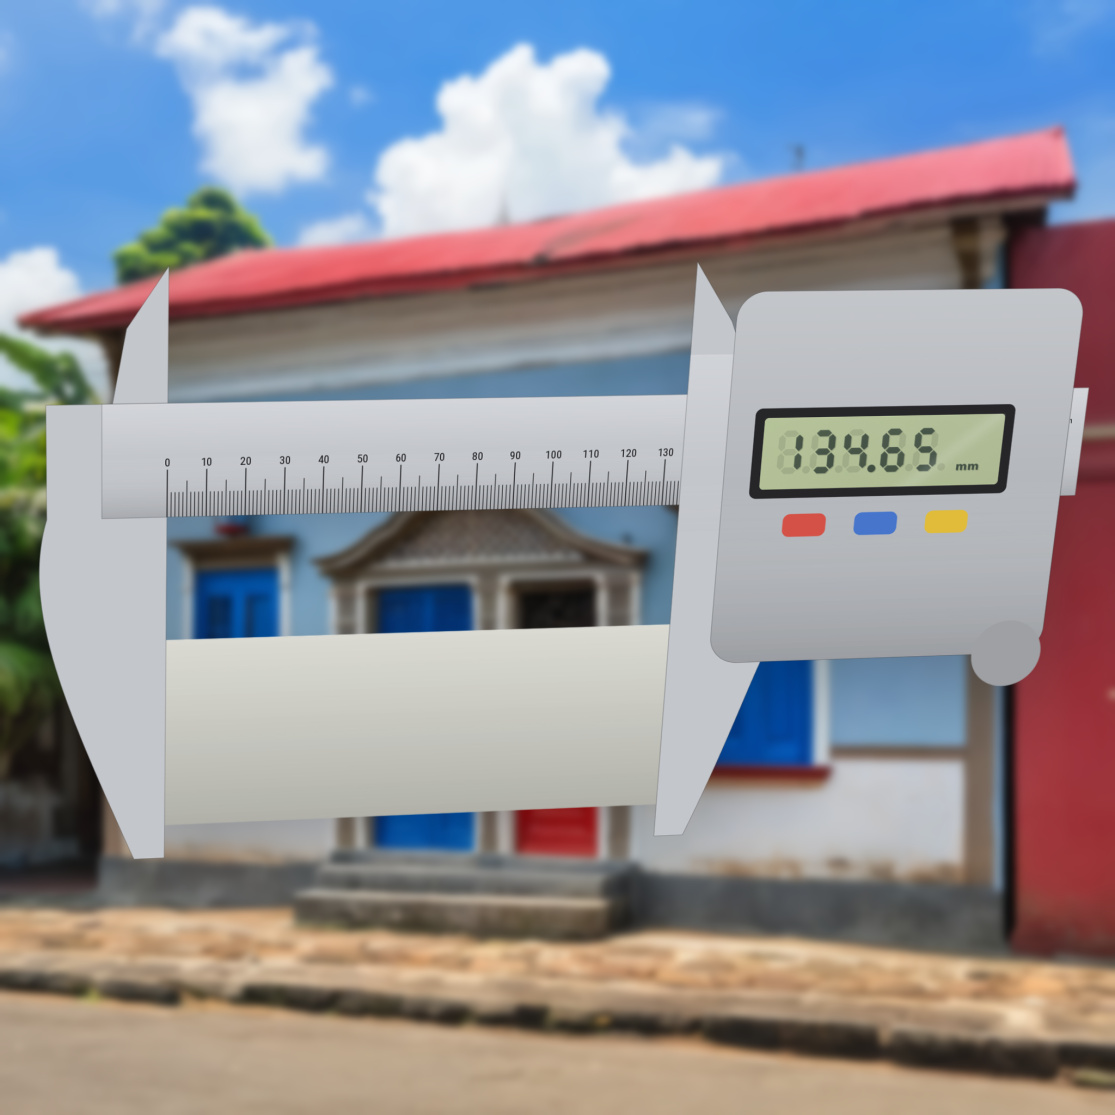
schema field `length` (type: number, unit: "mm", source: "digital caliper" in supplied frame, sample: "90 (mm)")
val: 134.65 (mm)
